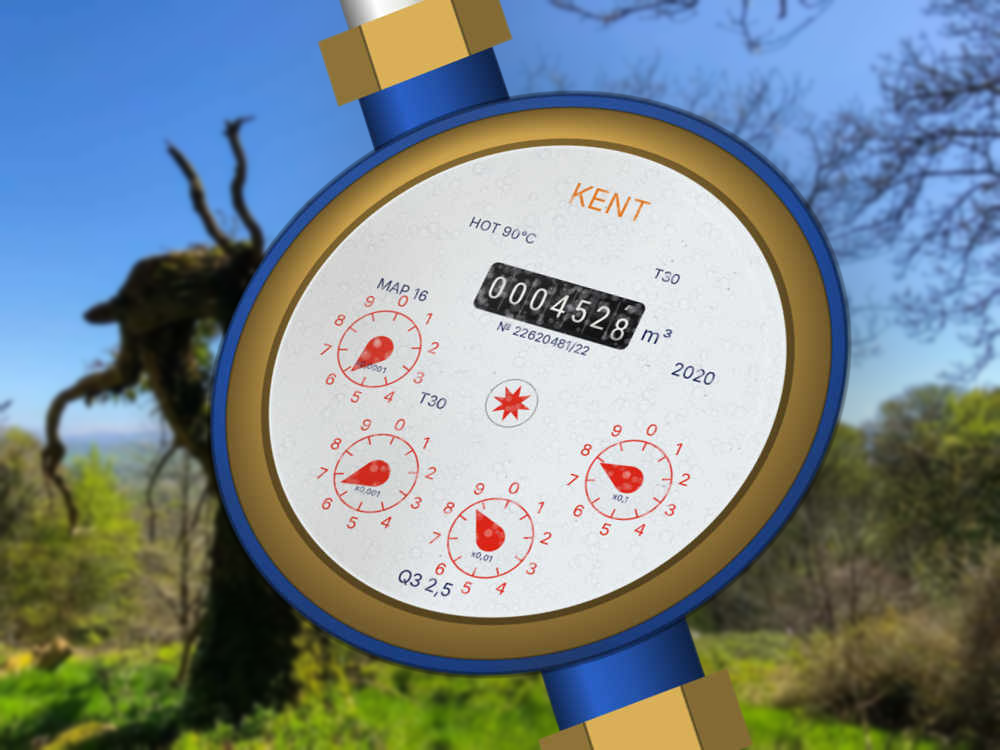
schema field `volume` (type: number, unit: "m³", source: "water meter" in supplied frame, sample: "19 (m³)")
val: 4527.7865 (m³)
